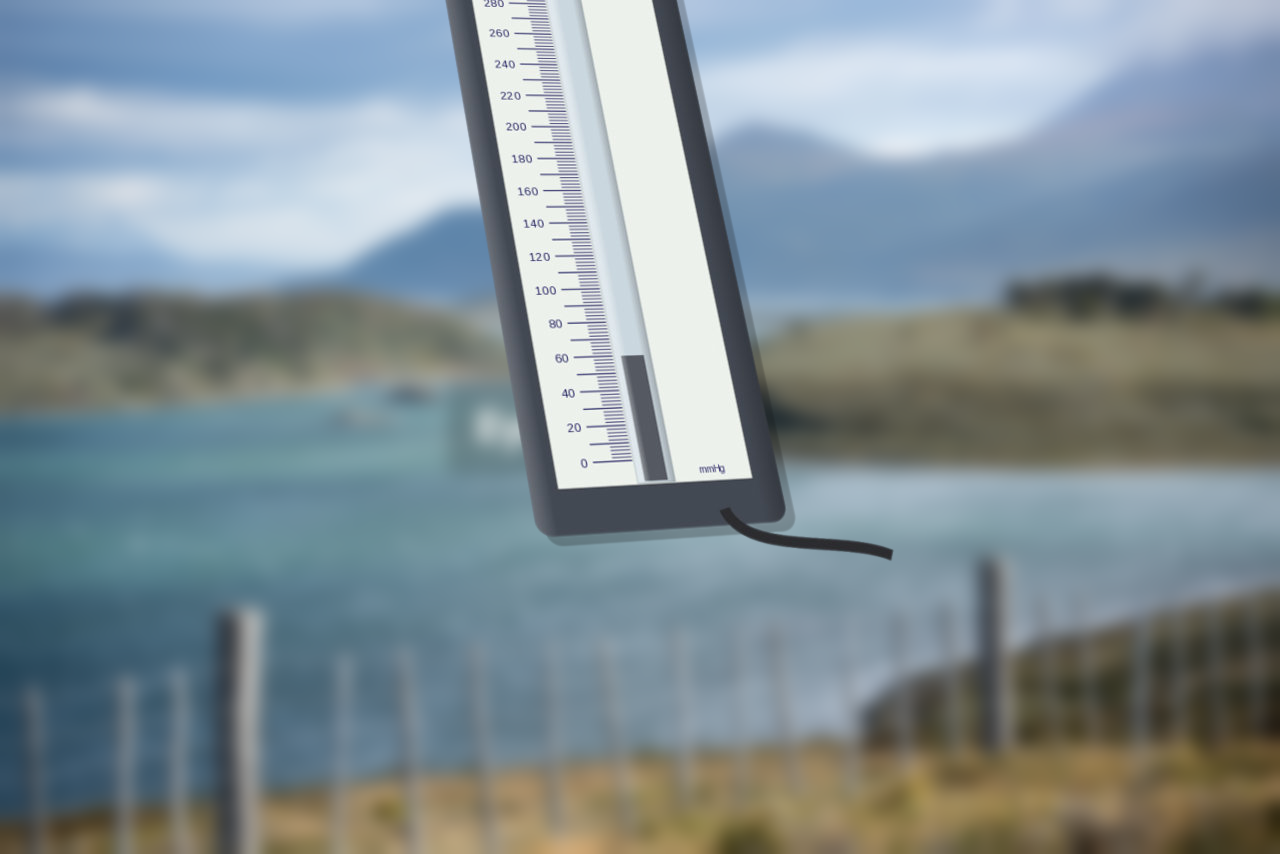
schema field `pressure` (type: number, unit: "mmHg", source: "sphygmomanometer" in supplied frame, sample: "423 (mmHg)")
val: 60 (mmHg)
